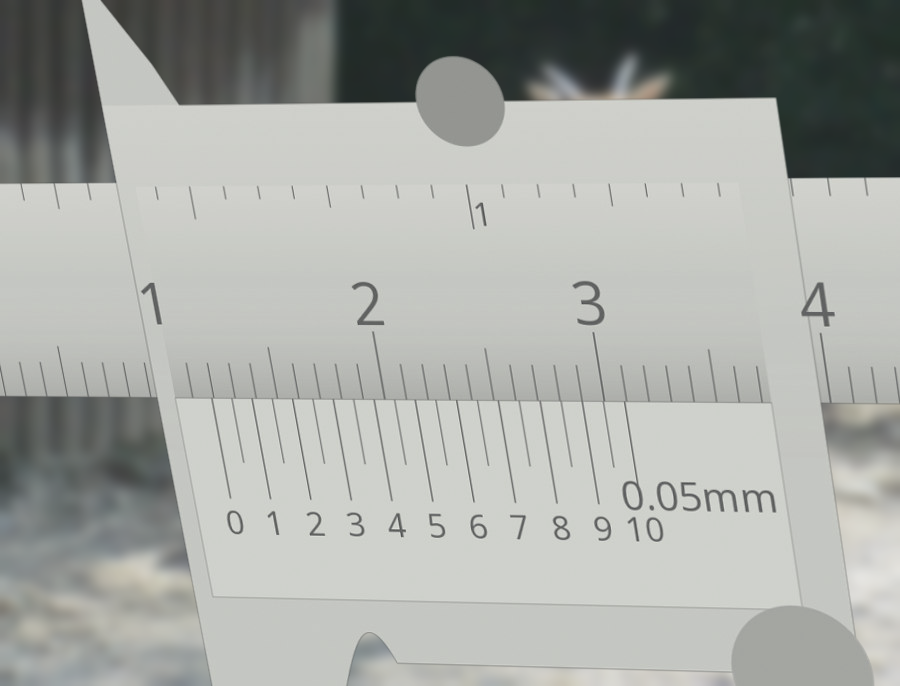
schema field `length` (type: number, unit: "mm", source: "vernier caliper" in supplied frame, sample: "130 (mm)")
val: 11.9 (mm)
